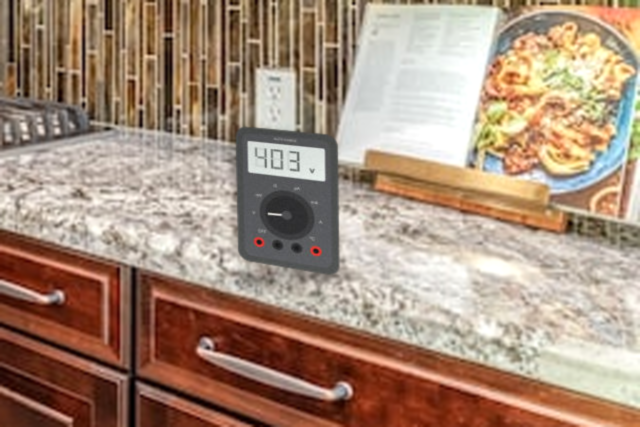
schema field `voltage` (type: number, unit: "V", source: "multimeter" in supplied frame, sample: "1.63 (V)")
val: 403 (V)
